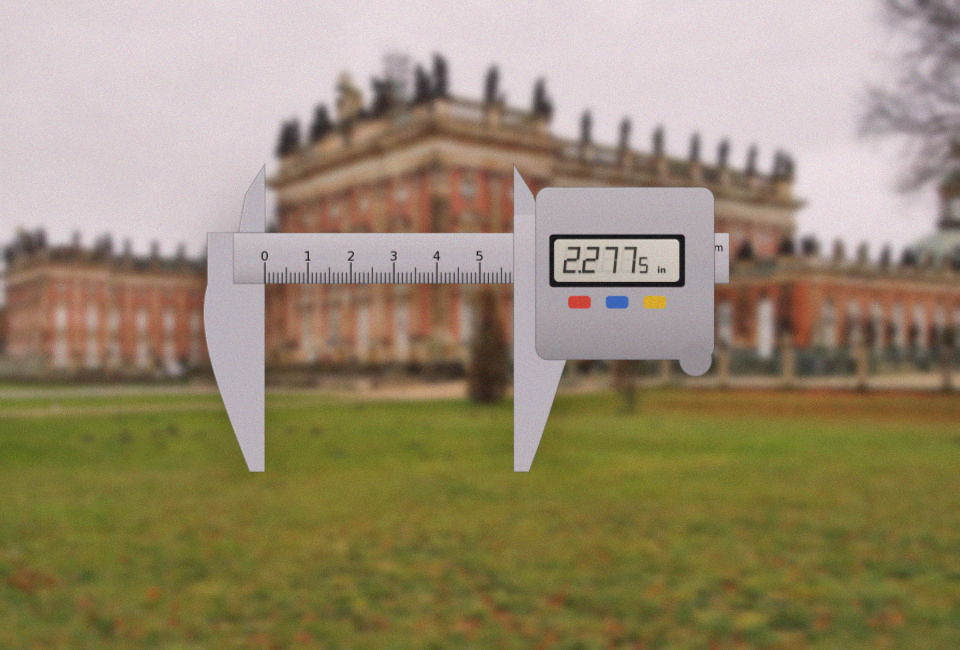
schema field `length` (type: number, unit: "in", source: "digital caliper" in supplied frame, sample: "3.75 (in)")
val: 2.2775 (in)
